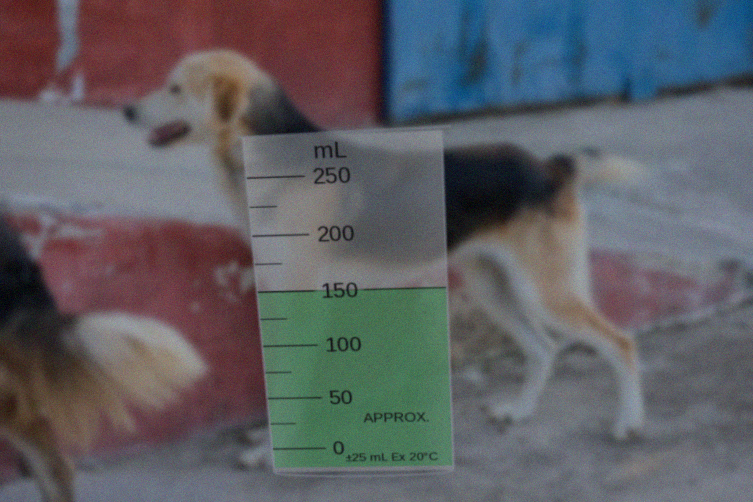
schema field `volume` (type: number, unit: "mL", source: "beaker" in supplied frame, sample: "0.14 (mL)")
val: 150 (mL)
